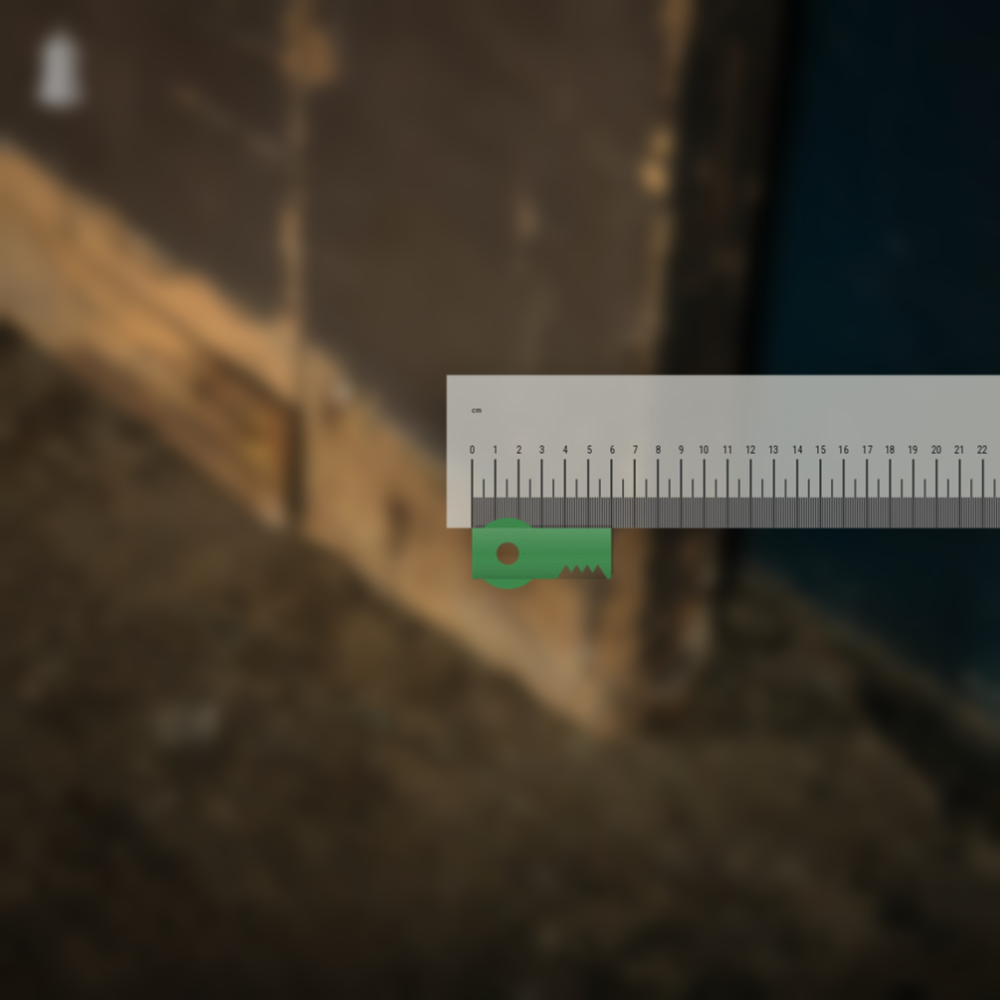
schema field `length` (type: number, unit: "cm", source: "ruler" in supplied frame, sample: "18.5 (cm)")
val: 6 (cm)
